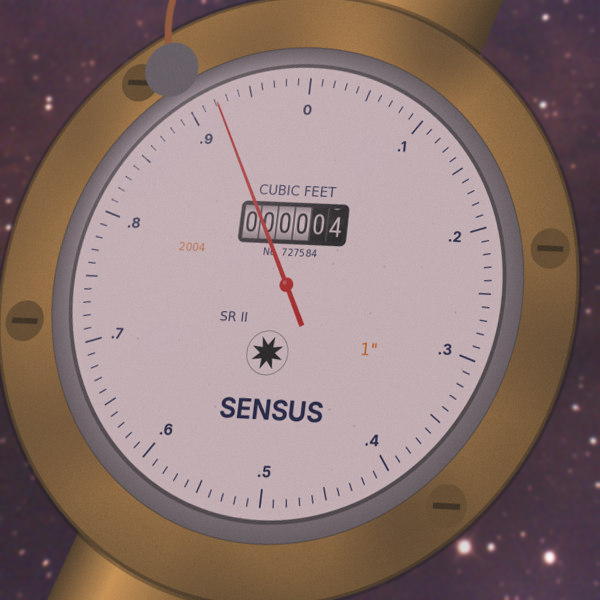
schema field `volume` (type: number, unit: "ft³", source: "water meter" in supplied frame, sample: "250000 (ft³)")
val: 3.92 (ft³)
